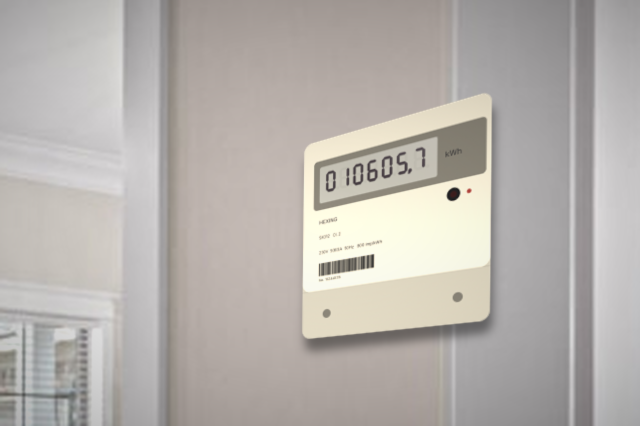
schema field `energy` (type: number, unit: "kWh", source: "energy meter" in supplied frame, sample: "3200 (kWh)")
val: 10605.7 (kWh)
